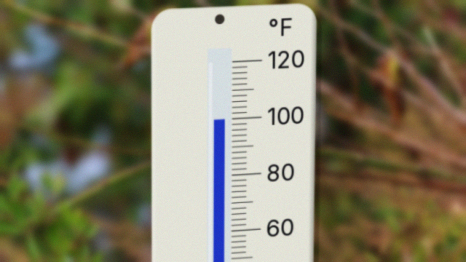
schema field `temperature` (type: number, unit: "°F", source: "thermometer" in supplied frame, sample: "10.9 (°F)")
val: 100 (°F)
